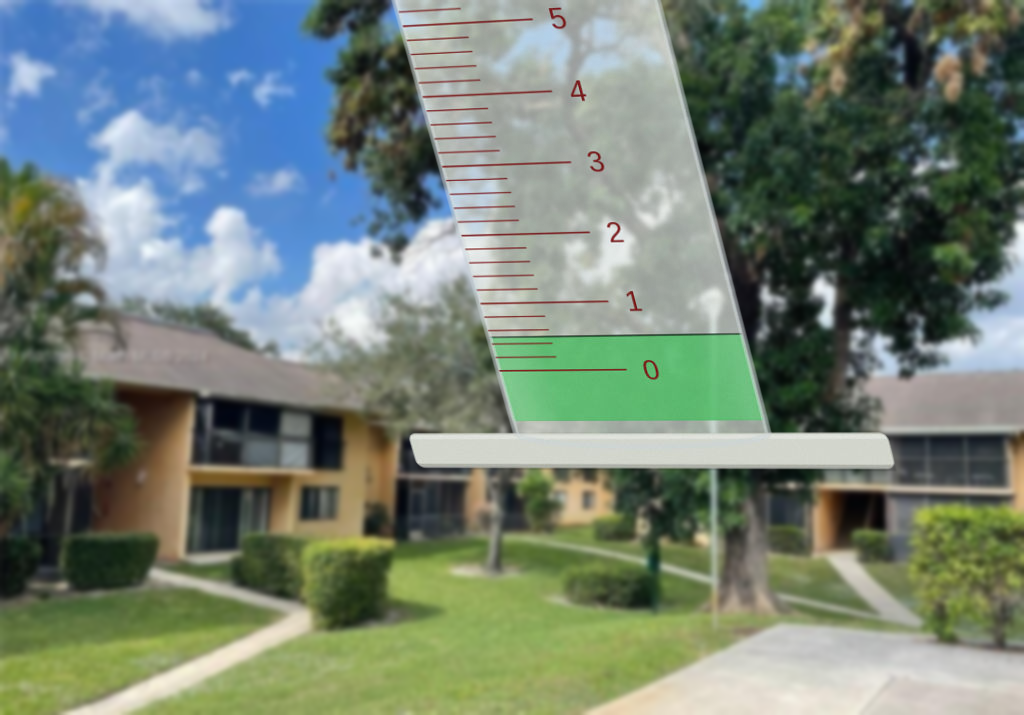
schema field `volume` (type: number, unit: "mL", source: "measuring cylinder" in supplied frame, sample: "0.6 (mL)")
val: 0.5 (mL)
